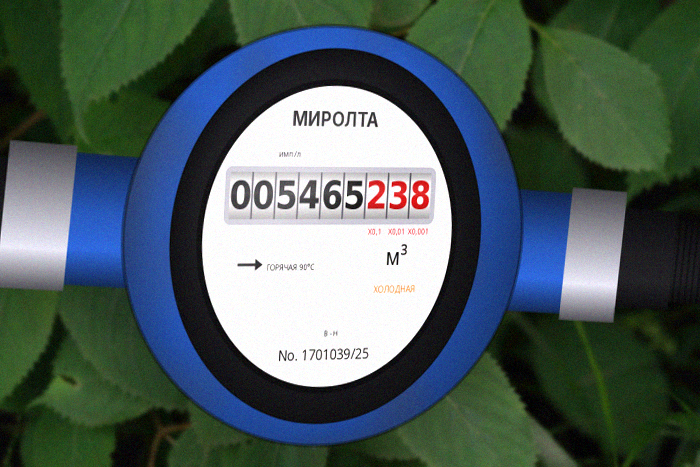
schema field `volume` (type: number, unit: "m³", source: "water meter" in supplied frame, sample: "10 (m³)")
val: 5465.238 (m³)
